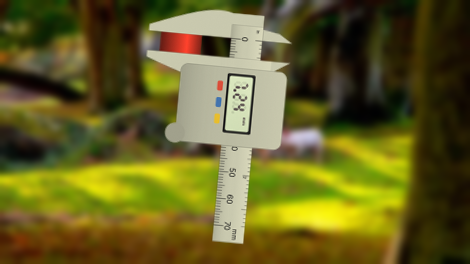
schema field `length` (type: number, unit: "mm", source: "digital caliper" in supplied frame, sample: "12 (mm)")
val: 7.24 (mm)
